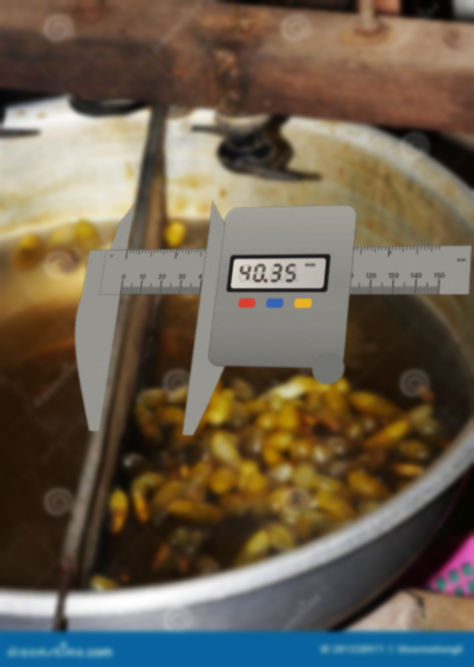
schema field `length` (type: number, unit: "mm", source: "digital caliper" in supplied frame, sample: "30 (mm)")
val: 40.35 (mm)
